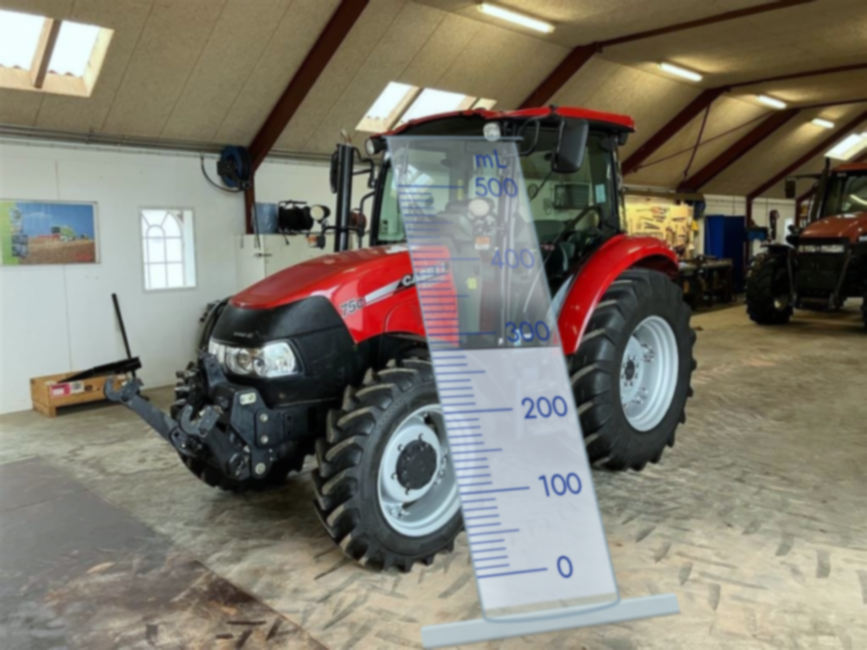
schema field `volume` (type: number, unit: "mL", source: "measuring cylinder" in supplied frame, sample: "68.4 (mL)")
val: 280 (mL)
